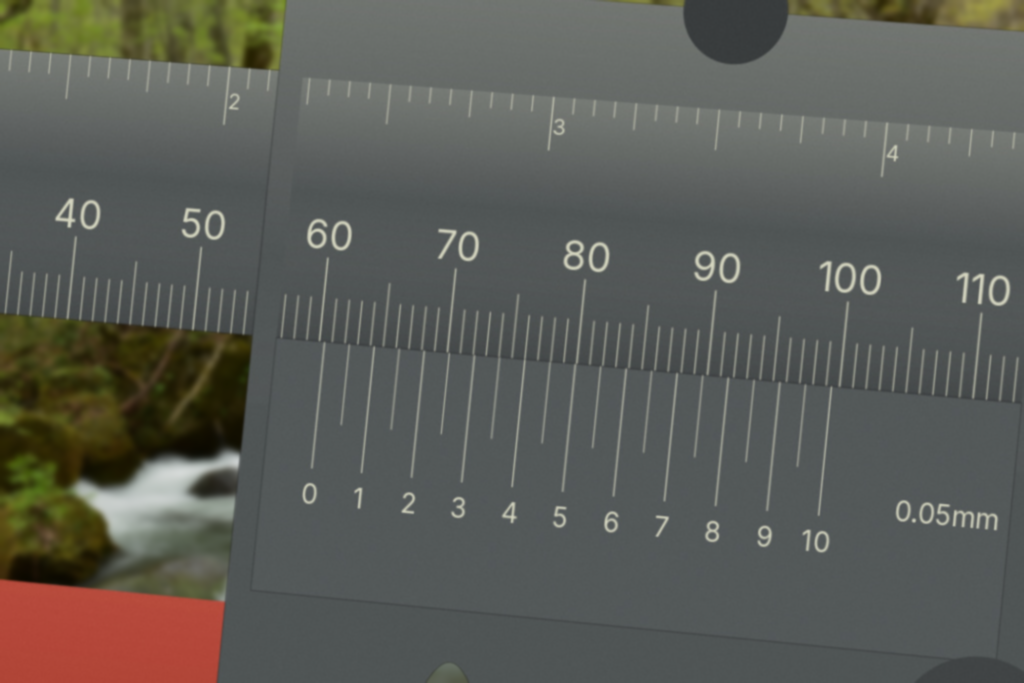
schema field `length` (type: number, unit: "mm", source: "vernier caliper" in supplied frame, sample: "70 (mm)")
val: 60.4 (mm)
